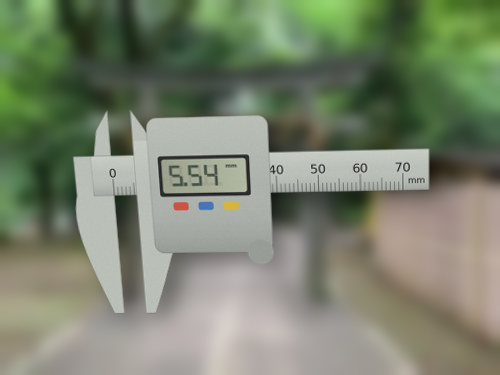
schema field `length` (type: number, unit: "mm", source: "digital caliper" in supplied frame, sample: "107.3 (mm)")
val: 5.54 (mm)
